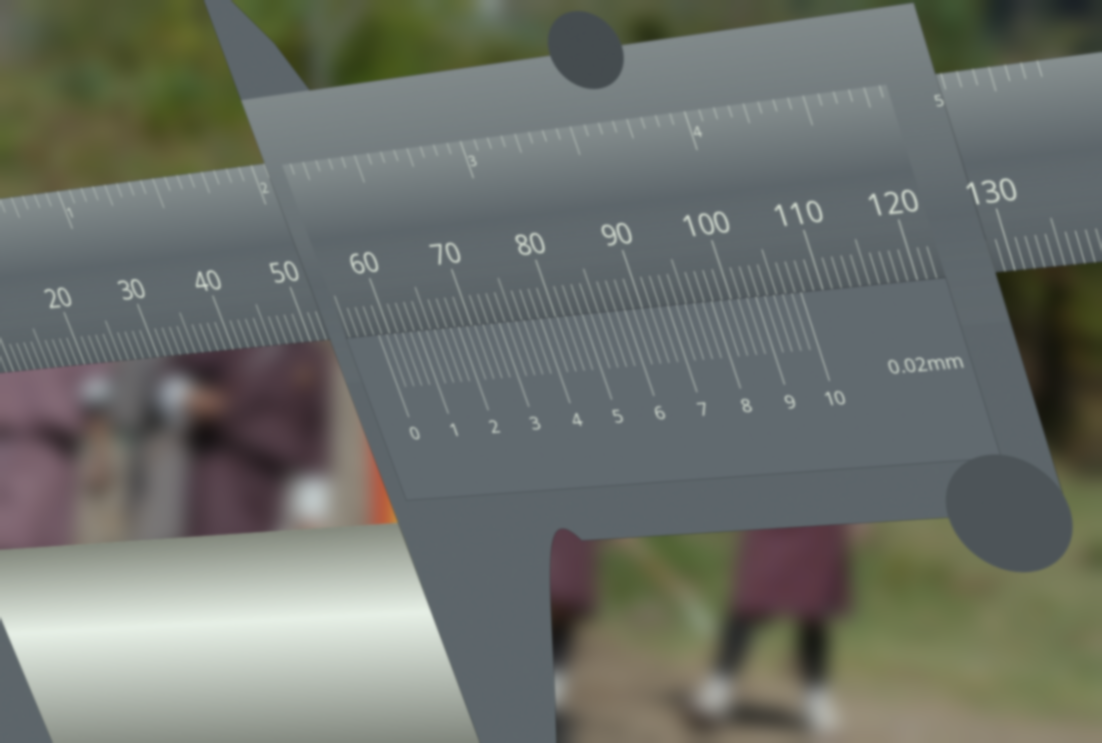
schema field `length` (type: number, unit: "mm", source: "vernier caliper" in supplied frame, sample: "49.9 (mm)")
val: 58.6 (mm)
